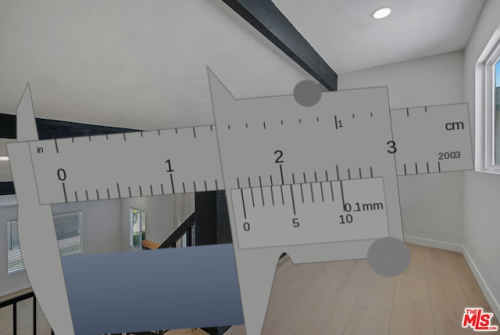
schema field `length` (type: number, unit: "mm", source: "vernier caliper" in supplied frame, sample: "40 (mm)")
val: 16.2 (mm)
